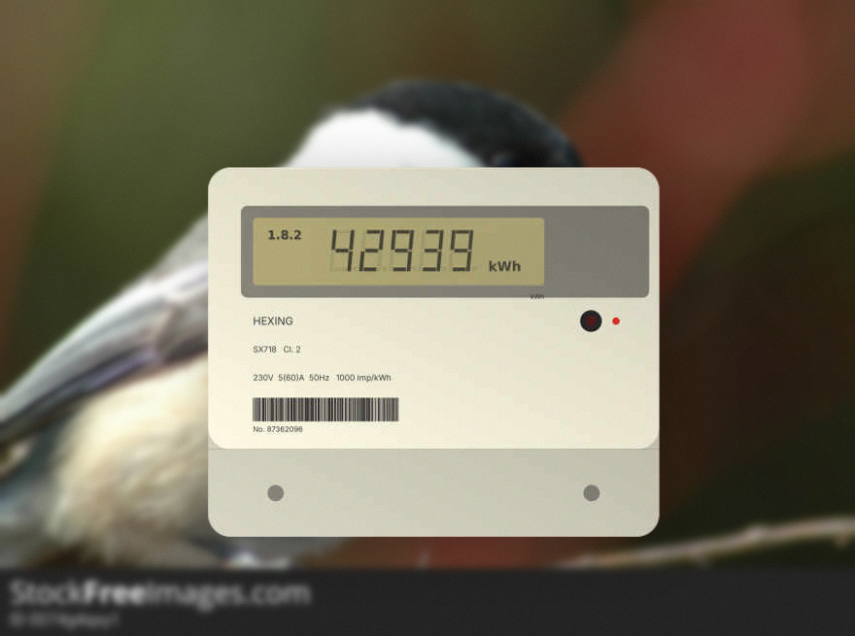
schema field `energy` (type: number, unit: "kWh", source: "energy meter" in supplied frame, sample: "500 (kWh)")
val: 42939 (kWh)
